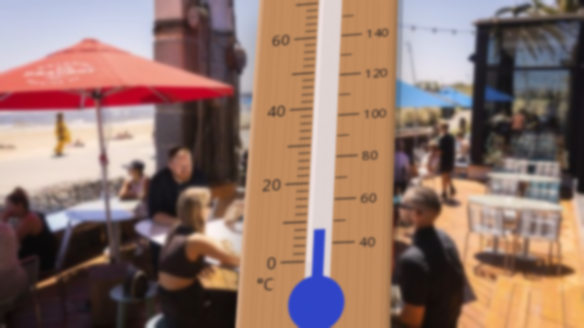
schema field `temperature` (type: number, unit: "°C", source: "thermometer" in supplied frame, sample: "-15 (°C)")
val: 8 (°C)
